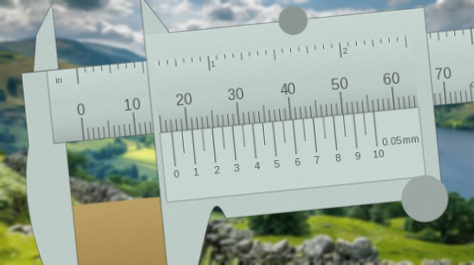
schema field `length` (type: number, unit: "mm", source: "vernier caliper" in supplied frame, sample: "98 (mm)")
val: 17.0 (mm)
